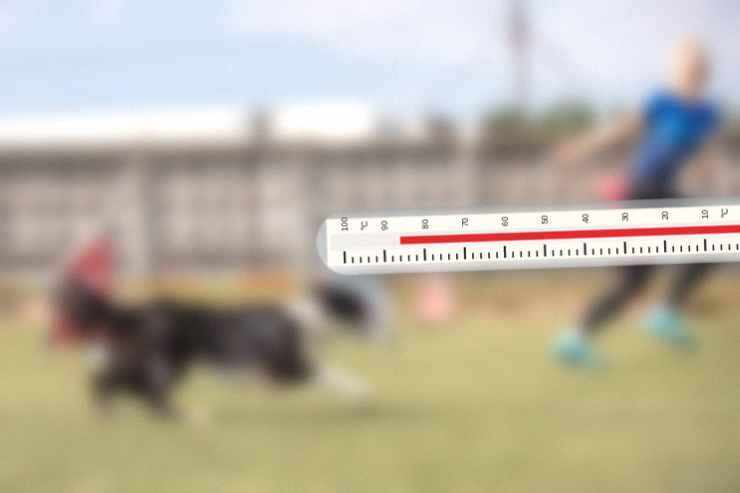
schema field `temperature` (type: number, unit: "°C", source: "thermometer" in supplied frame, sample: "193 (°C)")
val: 86 (°C)
